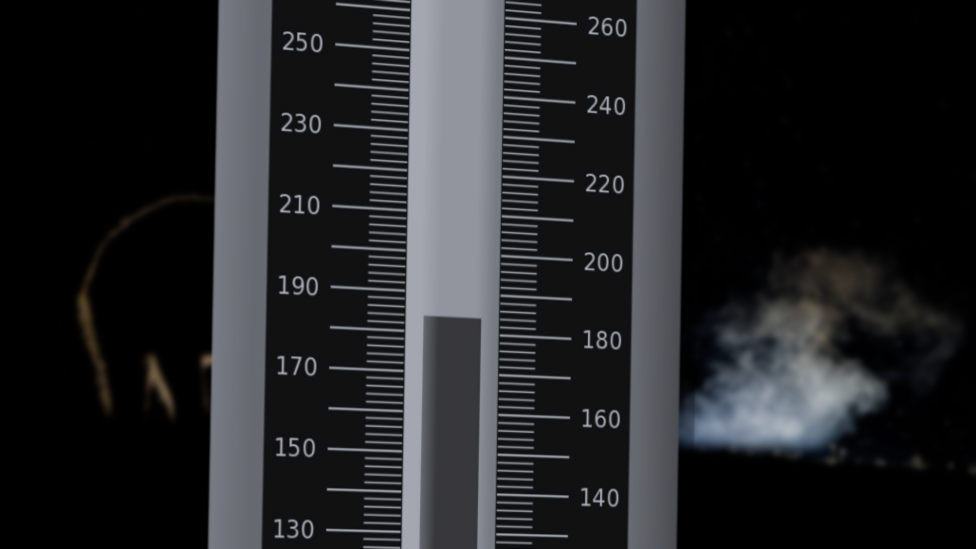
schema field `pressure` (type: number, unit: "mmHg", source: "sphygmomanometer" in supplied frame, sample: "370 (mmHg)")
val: 184 (mmHg)
